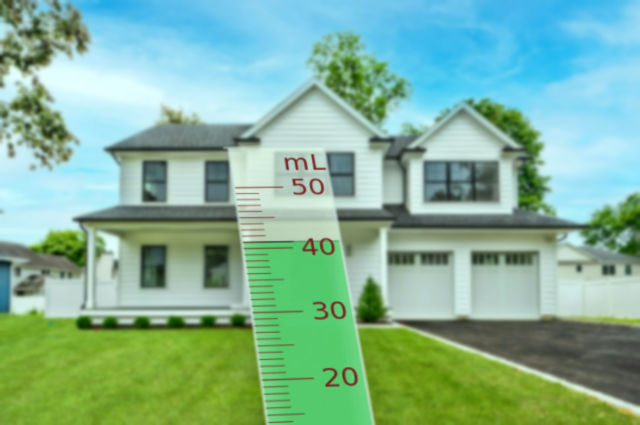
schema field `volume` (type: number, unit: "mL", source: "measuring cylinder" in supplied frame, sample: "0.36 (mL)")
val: 41 (mL)
